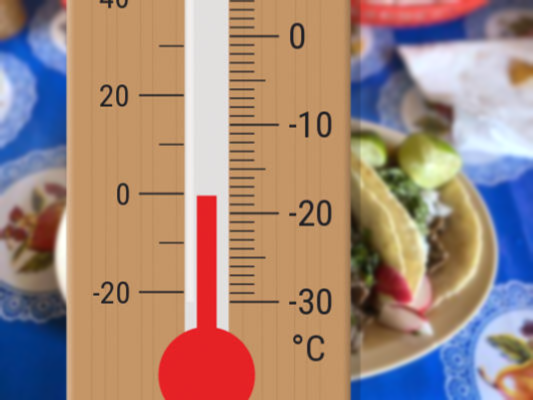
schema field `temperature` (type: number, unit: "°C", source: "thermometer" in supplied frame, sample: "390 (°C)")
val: -18 (°C)
